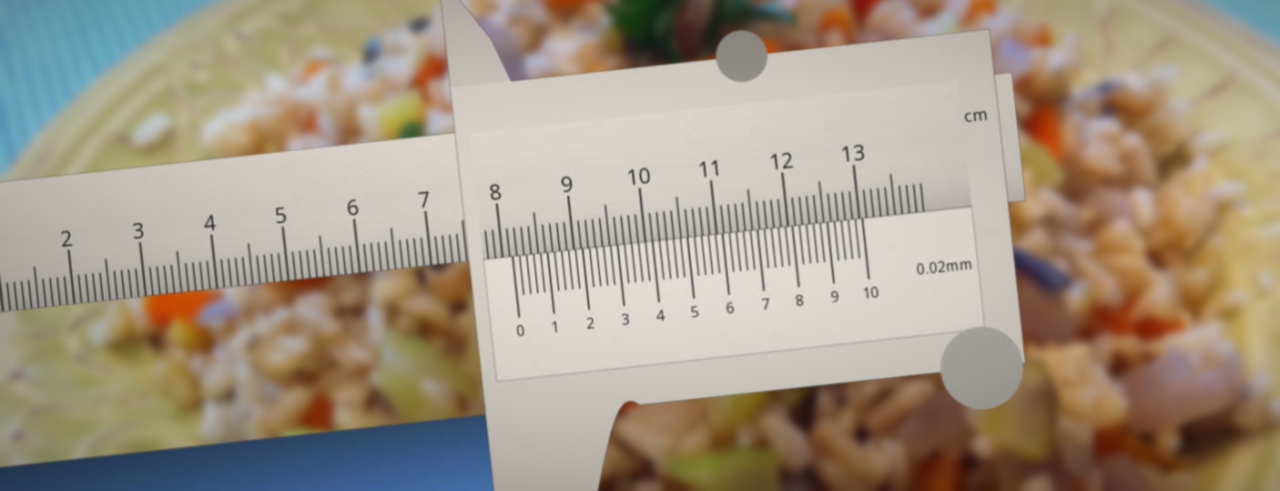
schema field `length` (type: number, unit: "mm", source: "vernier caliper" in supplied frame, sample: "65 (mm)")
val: 81.4 (mm)
